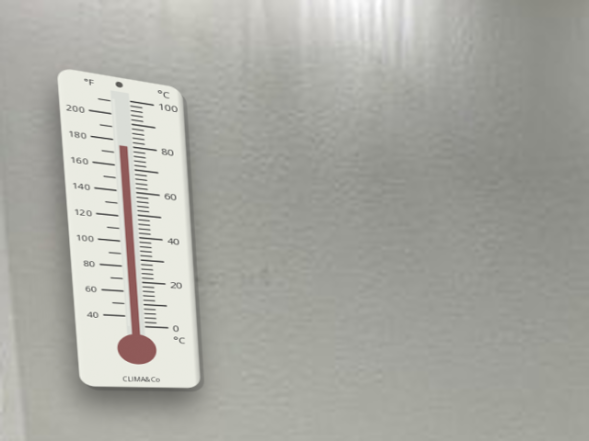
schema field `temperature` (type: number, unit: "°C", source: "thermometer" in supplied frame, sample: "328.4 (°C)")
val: 80 (°C)
